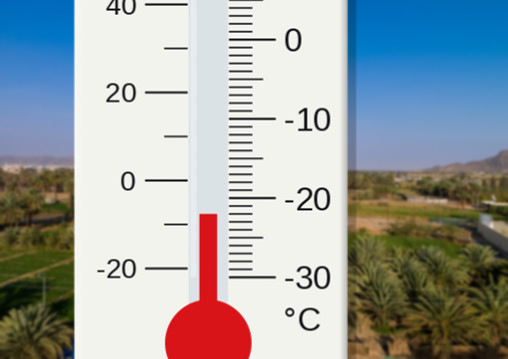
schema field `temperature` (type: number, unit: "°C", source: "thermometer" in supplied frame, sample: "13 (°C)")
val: -22 (°C)
